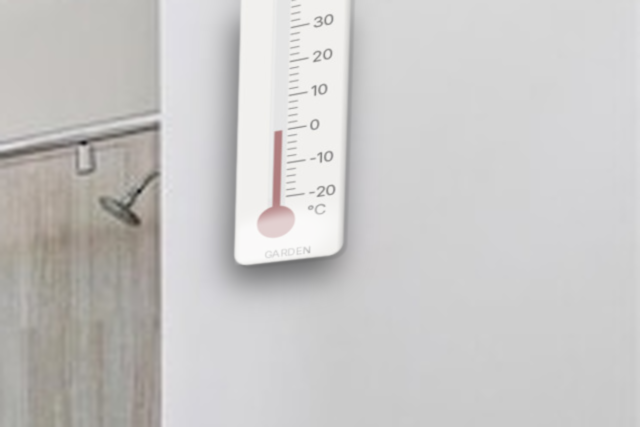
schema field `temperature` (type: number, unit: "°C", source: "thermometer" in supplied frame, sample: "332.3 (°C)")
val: 0 (°C)
